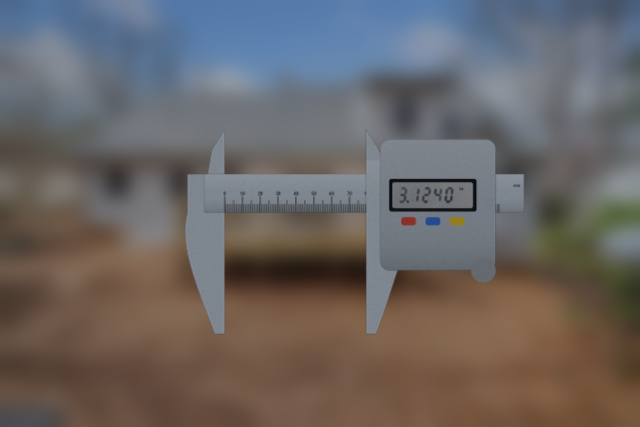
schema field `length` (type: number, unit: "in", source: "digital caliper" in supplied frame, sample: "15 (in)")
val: 3.1240 (in)
